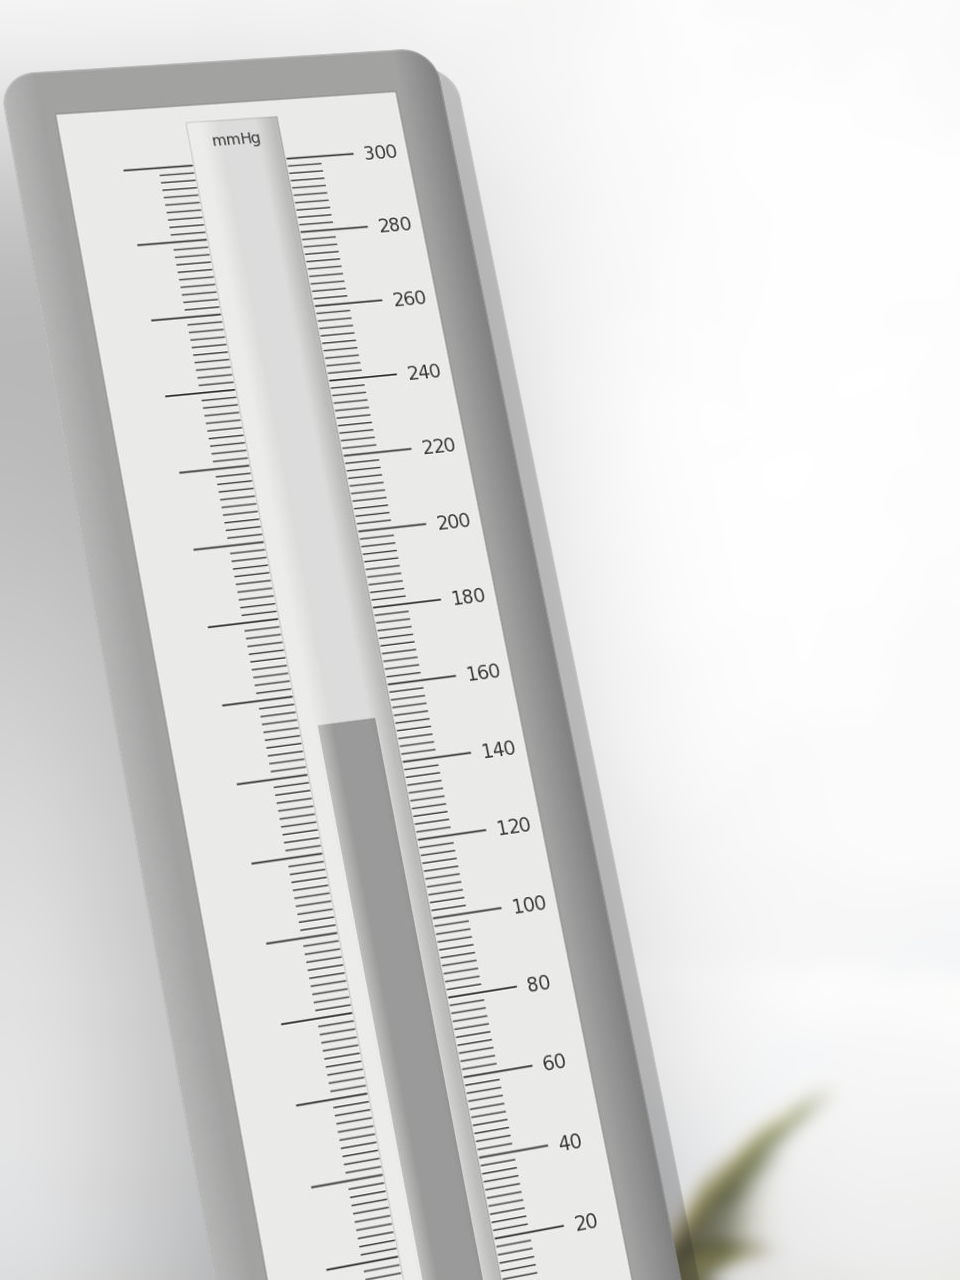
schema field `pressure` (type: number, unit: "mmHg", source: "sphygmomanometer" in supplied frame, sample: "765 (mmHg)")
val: 152 (mmHg)
